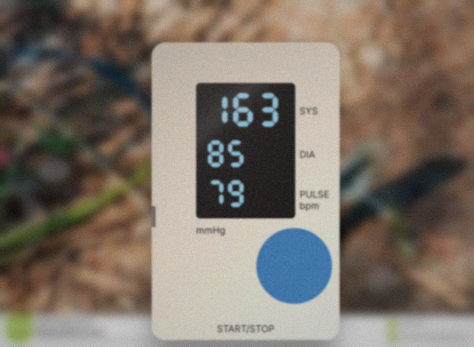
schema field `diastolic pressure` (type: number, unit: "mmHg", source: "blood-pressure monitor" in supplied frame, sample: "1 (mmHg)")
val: 85 (mmHg)
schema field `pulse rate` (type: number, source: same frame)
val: 79 (bpm)
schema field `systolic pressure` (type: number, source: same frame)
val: 163 (mmHg)
